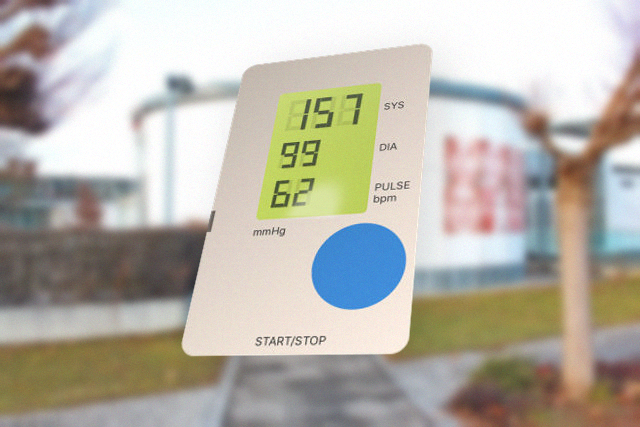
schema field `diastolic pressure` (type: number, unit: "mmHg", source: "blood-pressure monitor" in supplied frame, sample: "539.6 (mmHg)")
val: 99 (mmHg)
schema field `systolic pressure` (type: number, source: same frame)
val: 157 (mmHg)
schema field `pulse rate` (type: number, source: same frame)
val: 62 (bpm)
